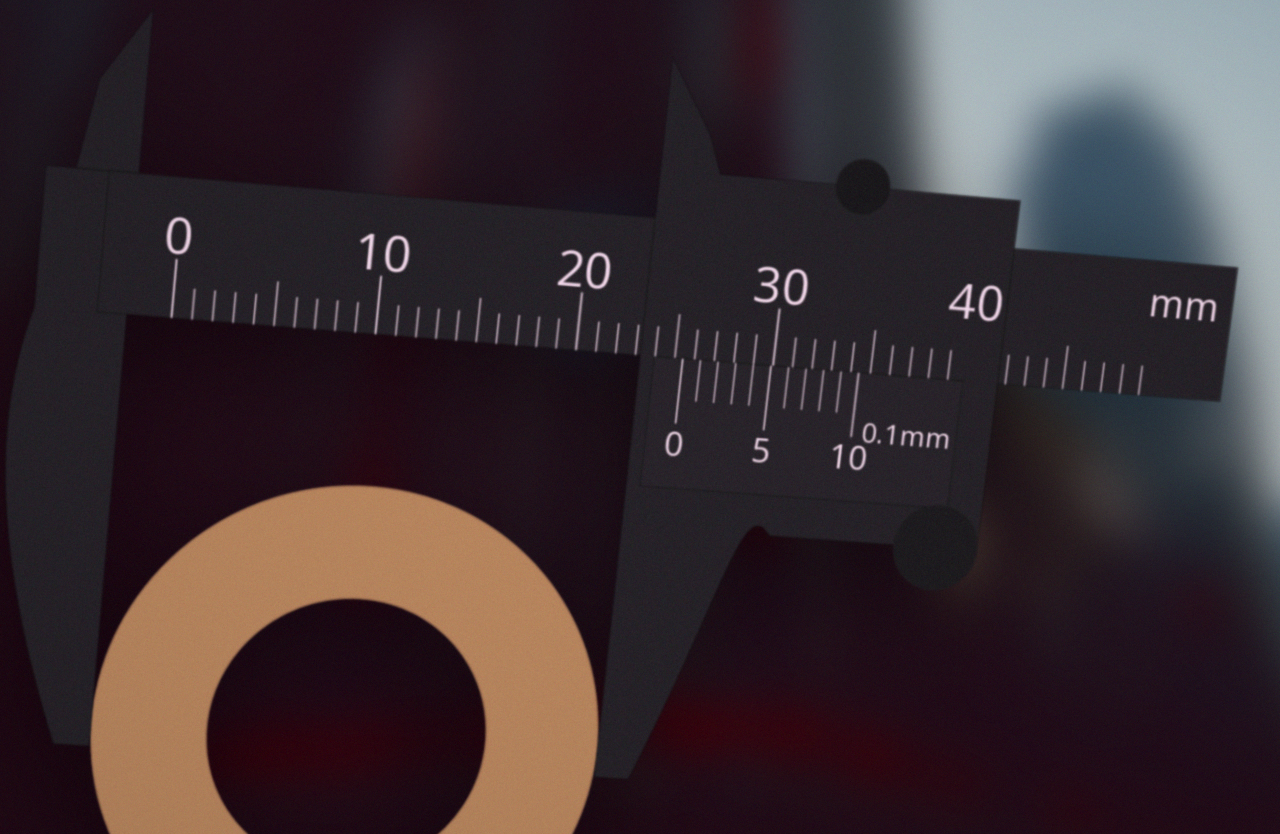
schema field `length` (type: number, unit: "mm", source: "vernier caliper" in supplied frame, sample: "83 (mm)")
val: 25.4 (mm)
